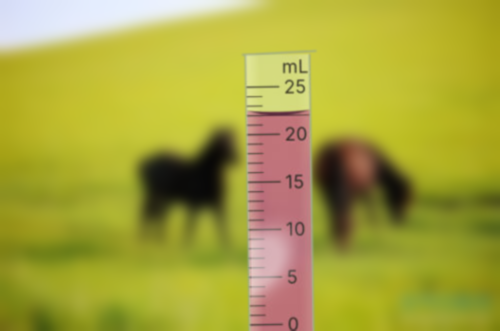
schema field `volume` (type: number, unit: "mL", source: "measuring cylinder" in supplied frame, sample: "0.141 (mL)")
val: 22 (mL)
